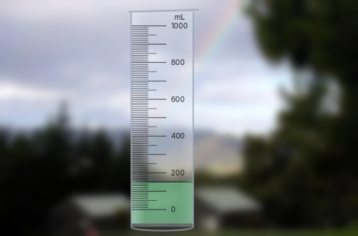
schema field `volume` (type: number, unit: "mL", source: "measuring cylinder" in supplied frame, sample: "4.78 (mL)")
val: 150 (mL)
